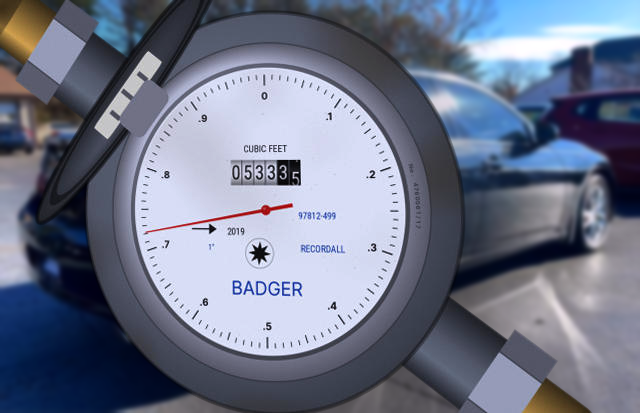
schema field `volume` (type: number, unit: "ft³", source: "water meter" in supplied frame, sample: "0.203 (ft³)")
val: 53334.72 (ft³)
